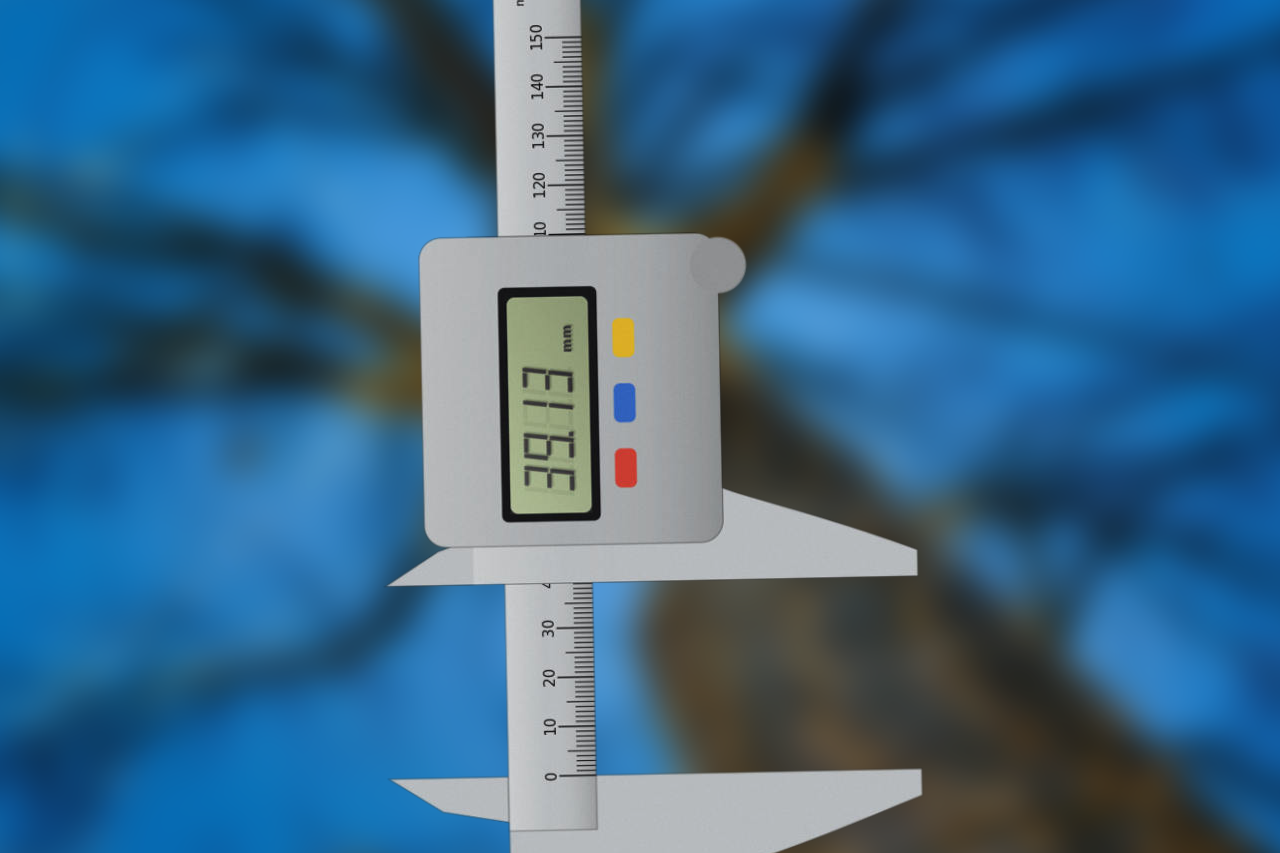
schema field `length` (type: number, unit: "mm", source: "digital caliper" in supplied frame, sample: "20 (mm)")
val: 39.13 (mm)
